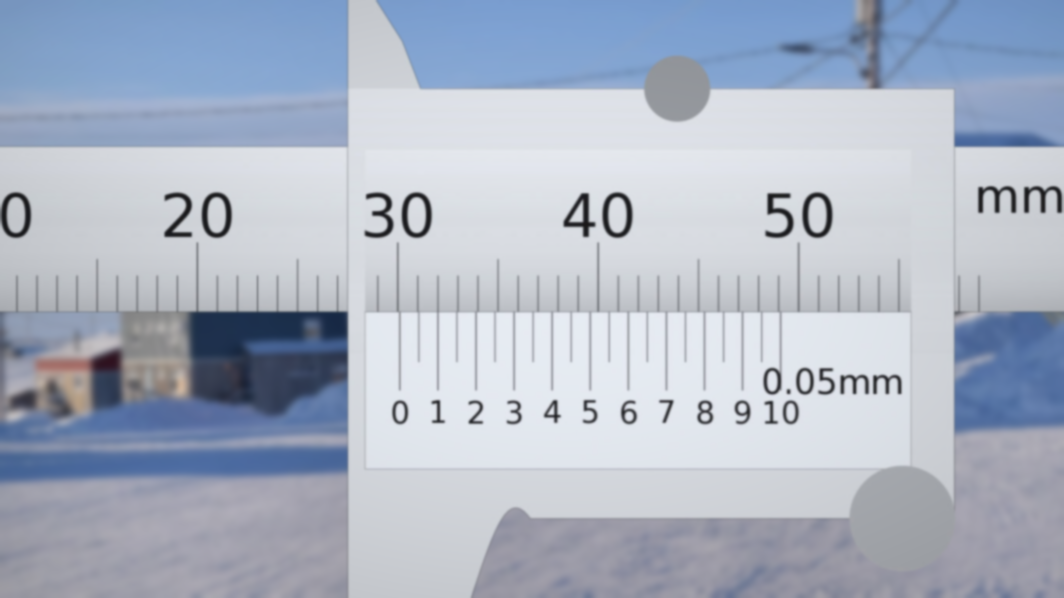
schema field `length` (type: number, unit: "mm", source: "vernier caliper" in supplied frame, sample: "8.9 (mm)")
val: 30.1 (mm)
